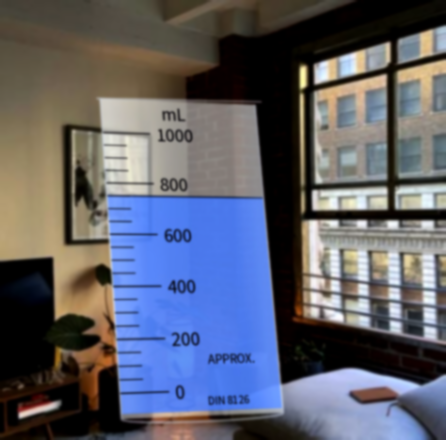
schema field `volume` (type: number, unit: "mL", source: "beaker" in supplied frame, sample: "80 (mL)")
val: 750 (mL)
